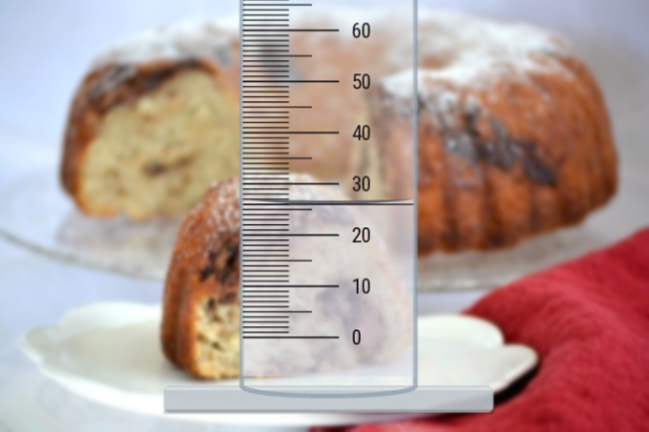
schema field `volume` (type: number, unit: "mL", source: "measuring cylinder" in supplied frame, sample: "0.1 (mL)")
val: 26 (mL)
